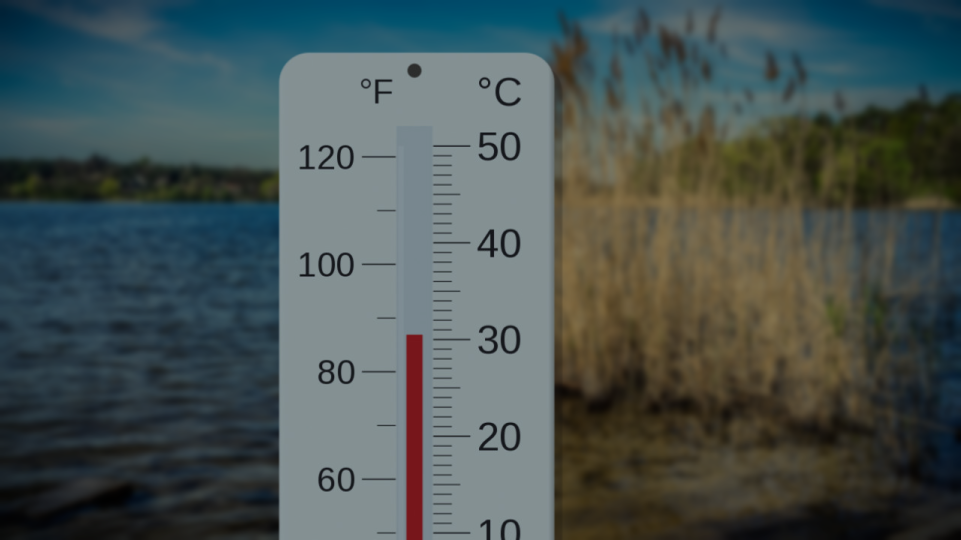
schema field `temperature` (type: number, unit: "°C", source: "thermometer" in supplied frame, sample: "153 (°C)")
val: 30.5 (°C)
